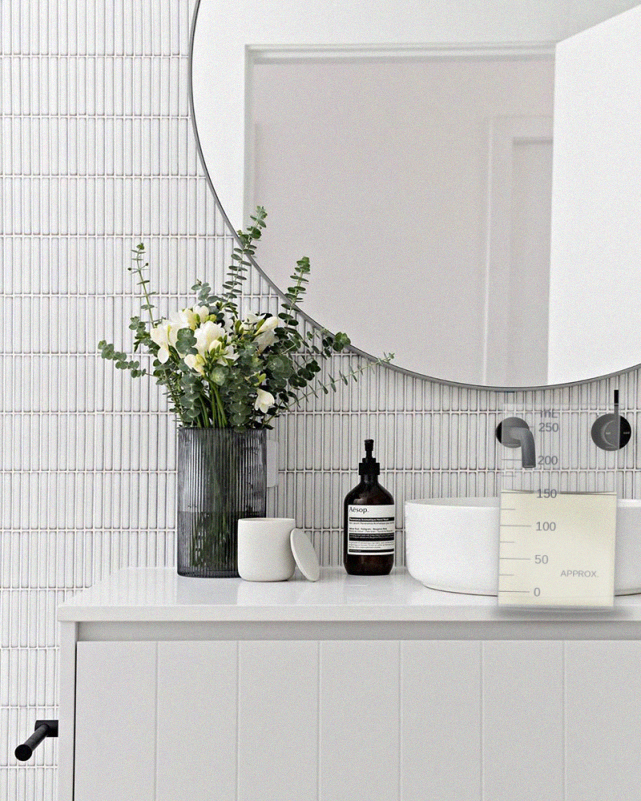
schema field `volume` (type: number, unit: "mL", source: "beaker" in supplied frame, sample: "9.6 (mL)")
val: 150 (mL)
